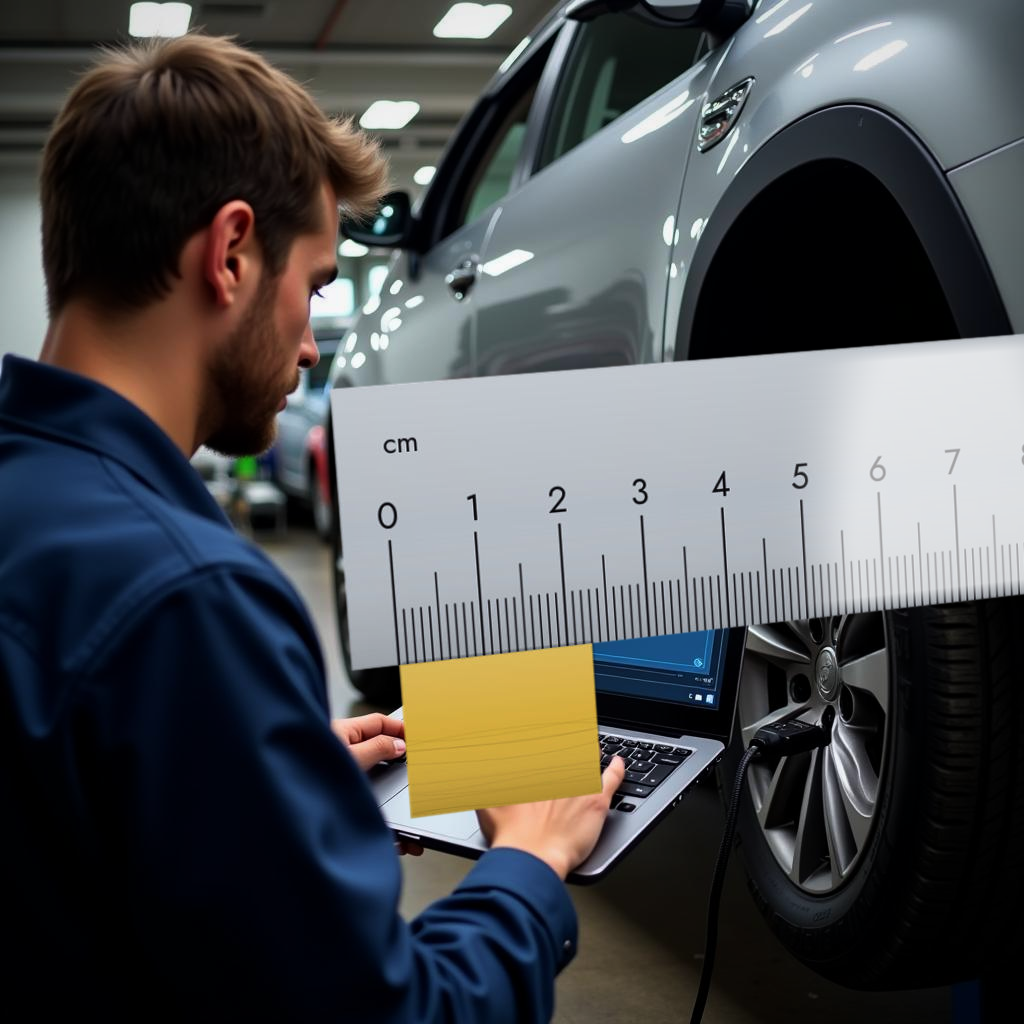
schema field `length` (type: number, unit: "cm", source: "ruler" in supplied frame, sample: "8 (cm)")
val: 2.3 (cm)
